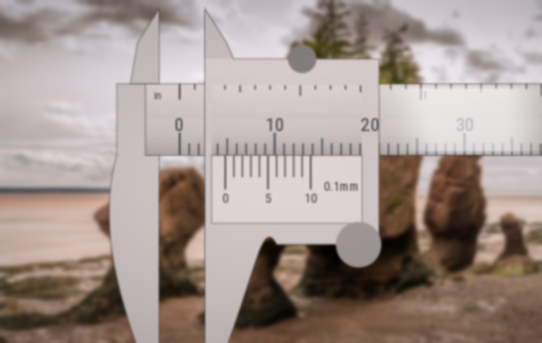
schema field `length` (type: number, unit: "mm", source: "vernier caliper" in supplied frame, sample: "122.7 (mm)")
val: 4.8 (mm)
